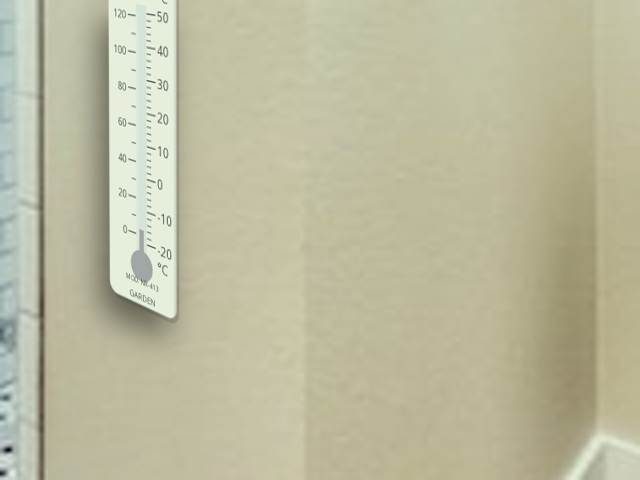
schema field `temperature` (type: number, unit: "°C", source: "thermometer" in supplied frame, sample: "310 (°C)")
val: -16 (°C)
